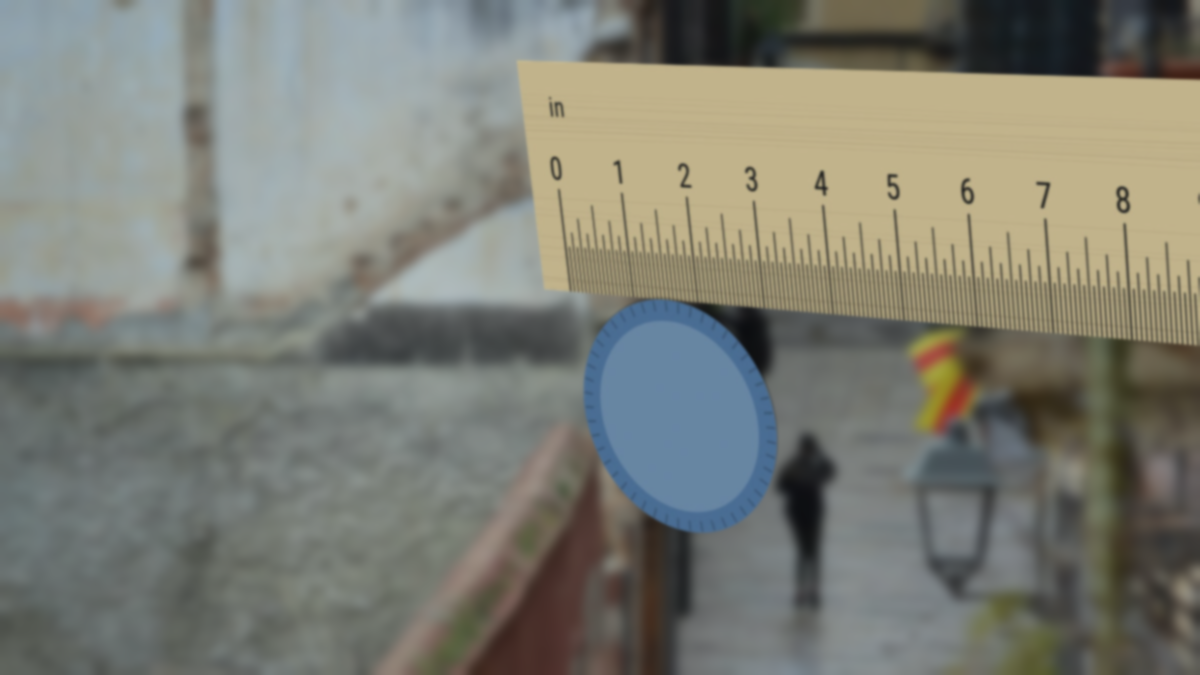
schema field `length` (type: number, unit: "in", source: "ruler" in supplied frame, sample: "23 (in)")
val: 3 (in)
